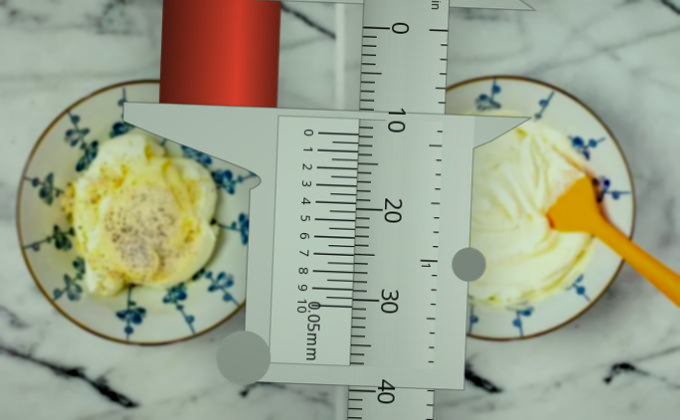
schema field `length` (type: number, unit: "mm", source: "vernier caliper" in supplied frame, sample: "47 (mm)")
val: 11.8 (mm)
